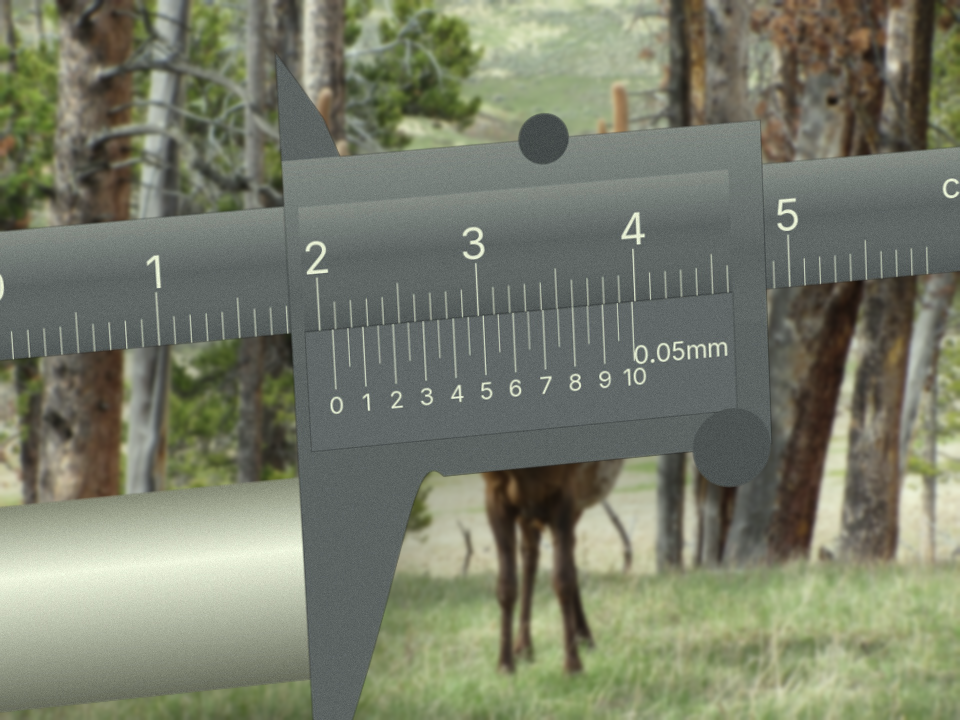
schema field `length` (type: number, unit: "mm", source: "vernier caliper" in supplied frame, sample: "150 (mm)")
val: 20.8 (mm)
